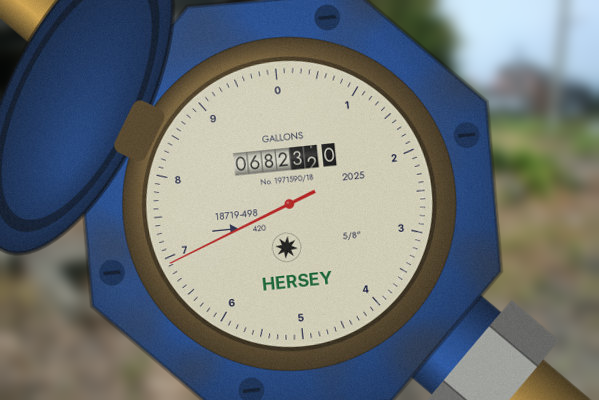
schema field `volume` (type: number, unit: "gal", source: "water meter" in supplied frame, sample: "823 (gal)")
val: 682316.9 (gal)
